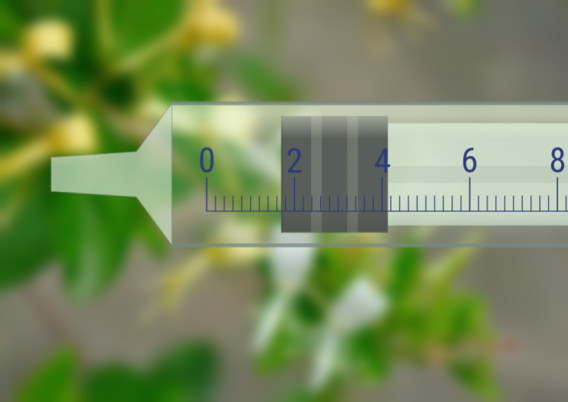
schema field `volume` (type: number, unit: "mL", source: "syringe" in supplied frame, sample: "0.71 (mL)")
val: 1.7 (mL)
